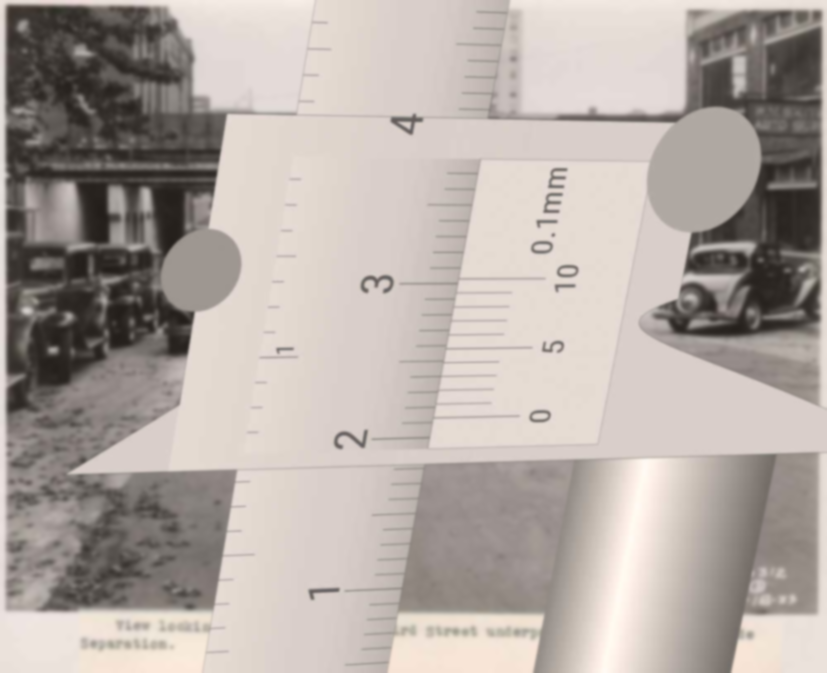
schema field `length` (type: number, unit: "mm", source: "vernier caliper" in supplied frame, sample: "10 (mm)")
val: 21.3 (mm)
